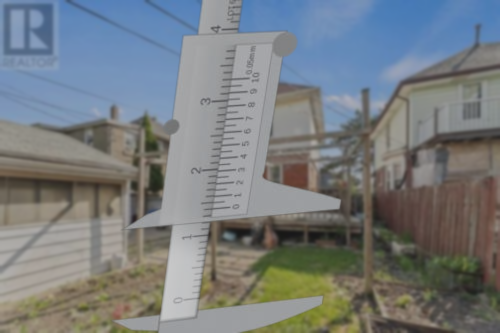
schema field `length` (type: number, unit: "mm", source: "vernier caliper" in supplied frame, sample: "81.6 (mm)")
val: 14.0 (mm)
